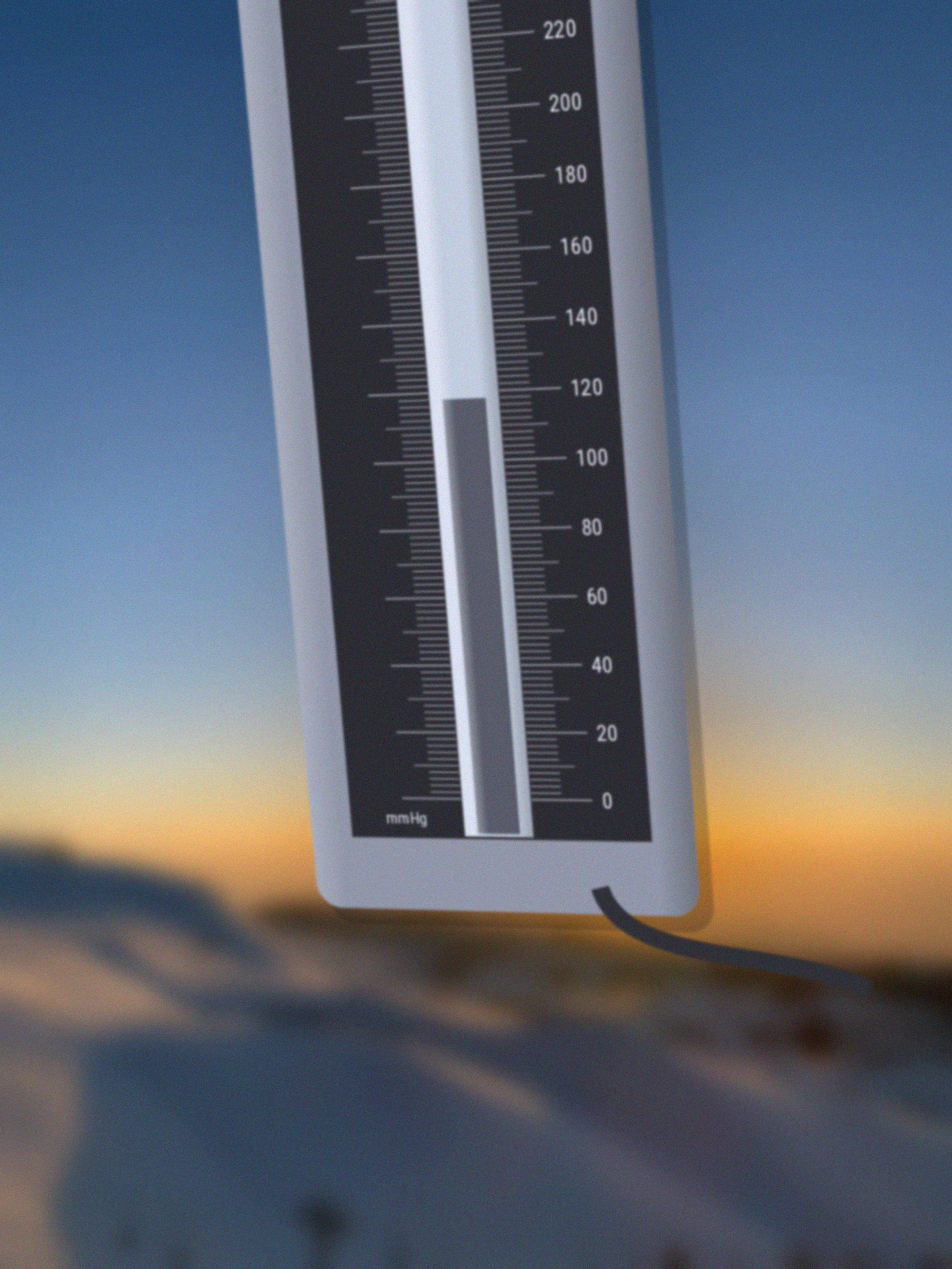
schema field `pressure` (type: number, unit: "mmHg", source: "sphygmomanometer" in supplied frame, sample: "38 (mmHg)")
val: 118 (mmHg)
